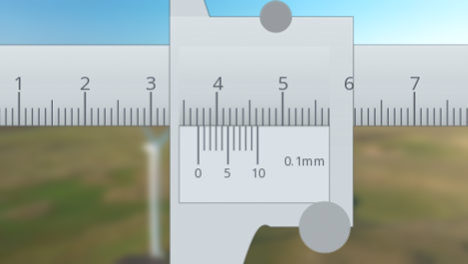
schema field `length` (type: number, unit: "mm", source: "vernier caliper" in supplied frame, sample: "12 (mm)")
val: 37.2 (mm)
